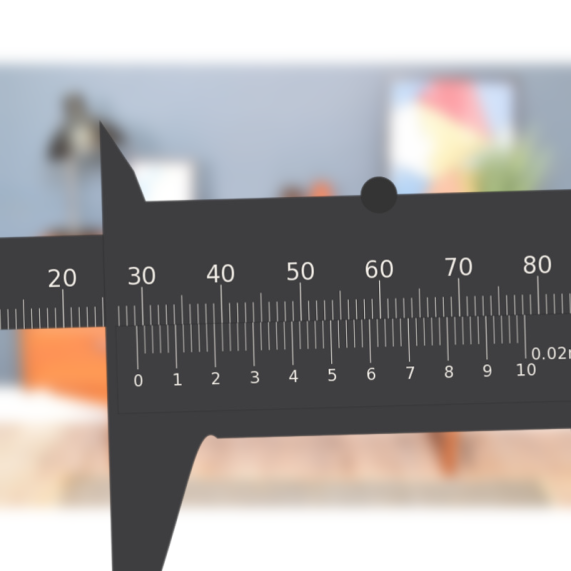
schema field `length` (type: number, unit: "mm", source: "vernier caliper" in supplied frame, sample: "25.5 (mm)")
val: 29.2 (mm)
